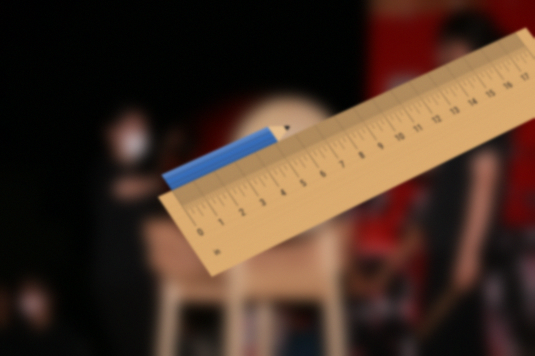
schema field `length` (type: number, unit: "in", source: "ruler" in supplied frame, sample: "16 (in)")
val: 6 (in)
